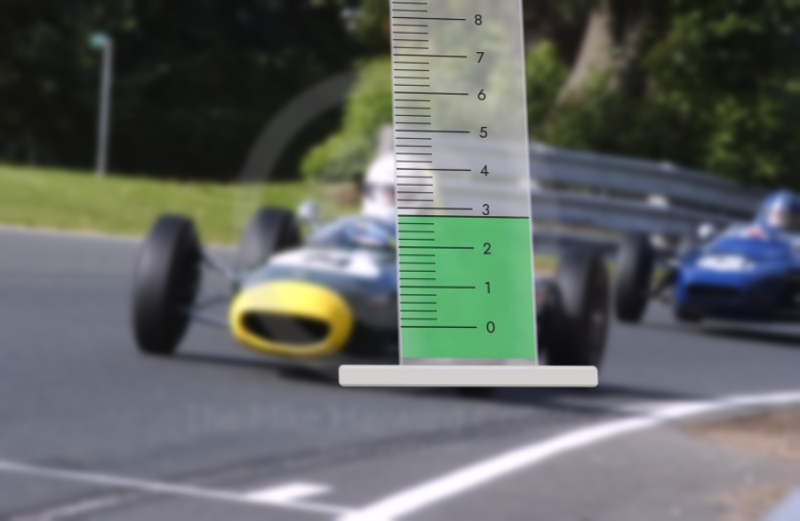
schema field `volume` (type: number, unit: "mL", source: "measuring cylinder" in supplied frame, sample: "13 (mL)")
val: 2.8 (mL)
